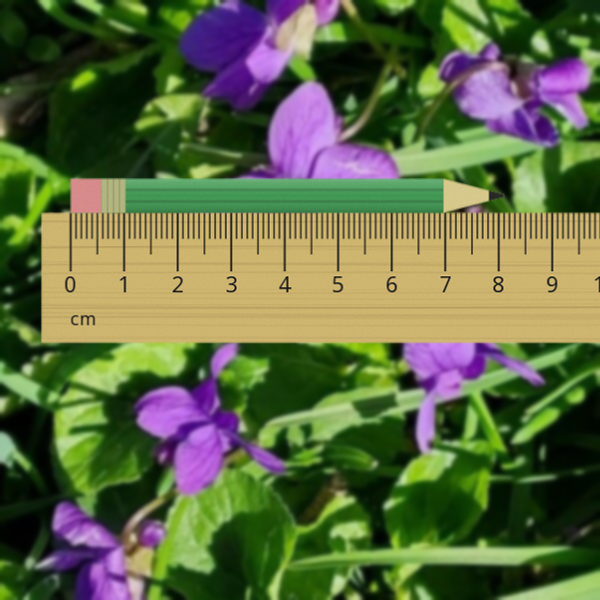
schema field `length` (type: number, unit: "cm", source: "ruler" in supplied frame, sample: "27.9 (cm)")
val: 8.1 (cm)
